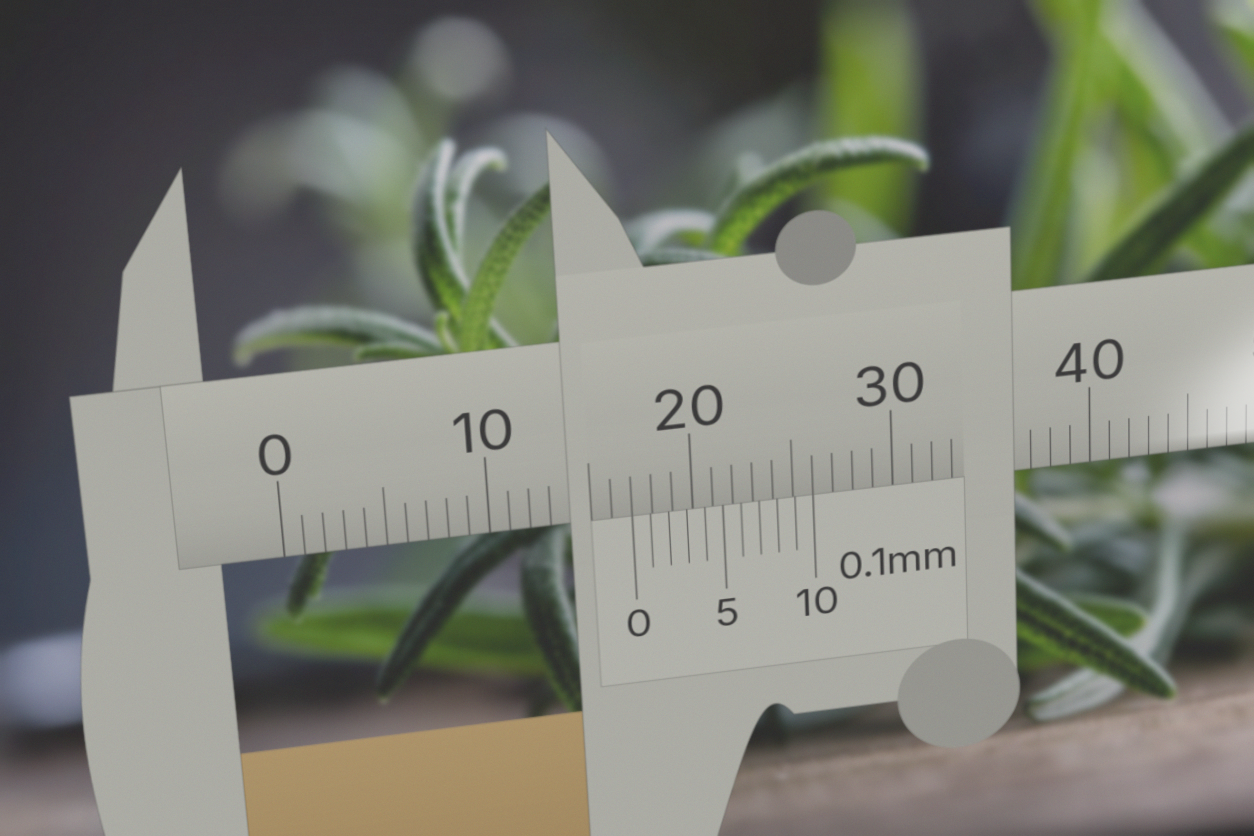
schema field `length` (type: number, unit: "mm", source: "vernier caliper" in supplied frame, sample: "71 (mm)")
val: 17.0 (mm)
